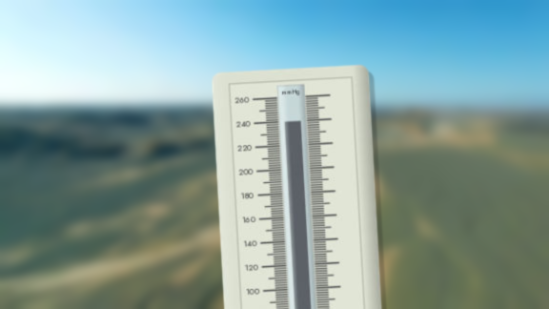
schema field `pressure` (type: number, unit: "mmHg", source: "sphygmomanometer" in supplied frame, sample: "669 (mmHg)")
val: 240 (mmHg)
